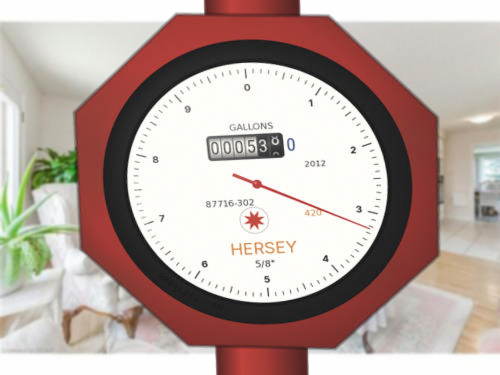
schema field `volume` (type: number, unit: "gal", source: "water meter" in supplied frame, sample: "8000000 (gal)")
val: 5383.2 (gal)
